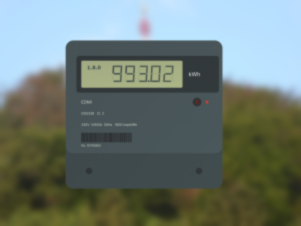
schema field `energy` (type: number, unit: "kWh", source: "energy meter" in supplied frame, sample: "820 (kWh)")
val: 993.02 (kWh)
